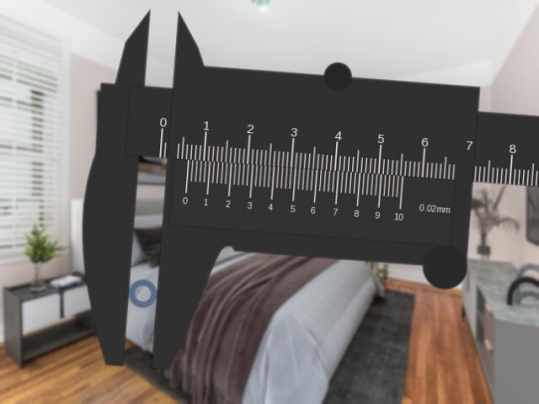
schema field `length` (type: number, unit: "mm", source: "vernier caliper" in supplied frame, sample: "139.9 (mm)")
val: 6.5 (mm)
